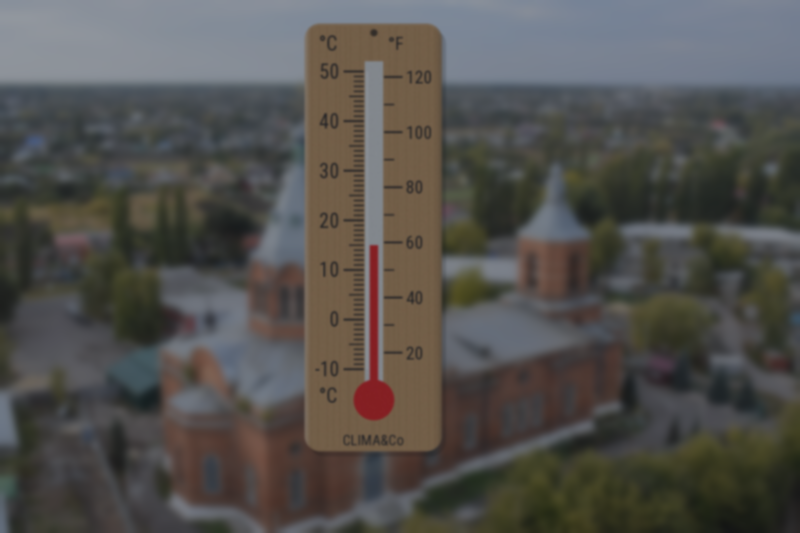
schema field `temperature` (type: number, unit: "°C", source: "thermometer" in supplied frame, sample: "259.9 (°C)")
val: 15 (°C)
